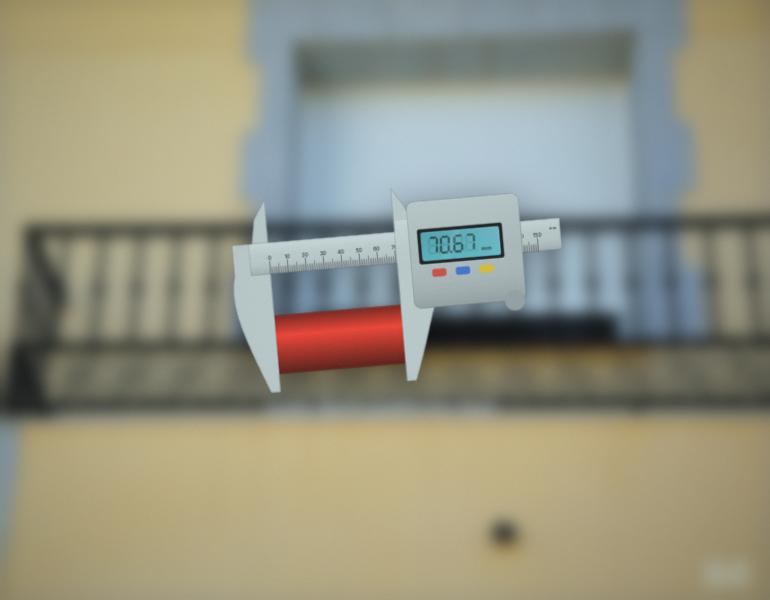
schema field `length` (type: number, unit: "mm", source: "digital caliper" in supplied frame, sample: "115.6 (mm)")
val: 70.67 (mm)
